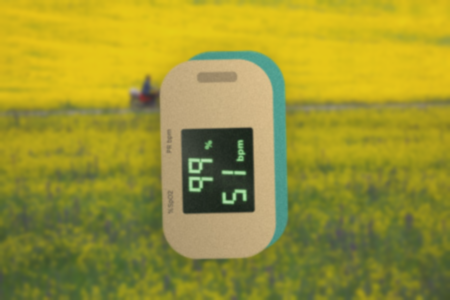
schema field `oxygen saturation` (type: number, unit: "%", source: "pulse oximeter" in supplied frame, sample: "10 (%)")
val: 99 (%)
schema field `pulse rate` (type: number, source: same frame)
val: 51 (bpm)
